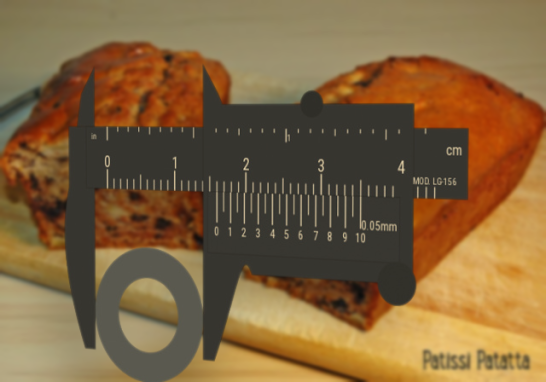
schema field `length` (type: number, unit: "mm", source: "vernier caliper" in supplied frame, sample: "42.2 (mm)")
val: 16.0 (mm)
